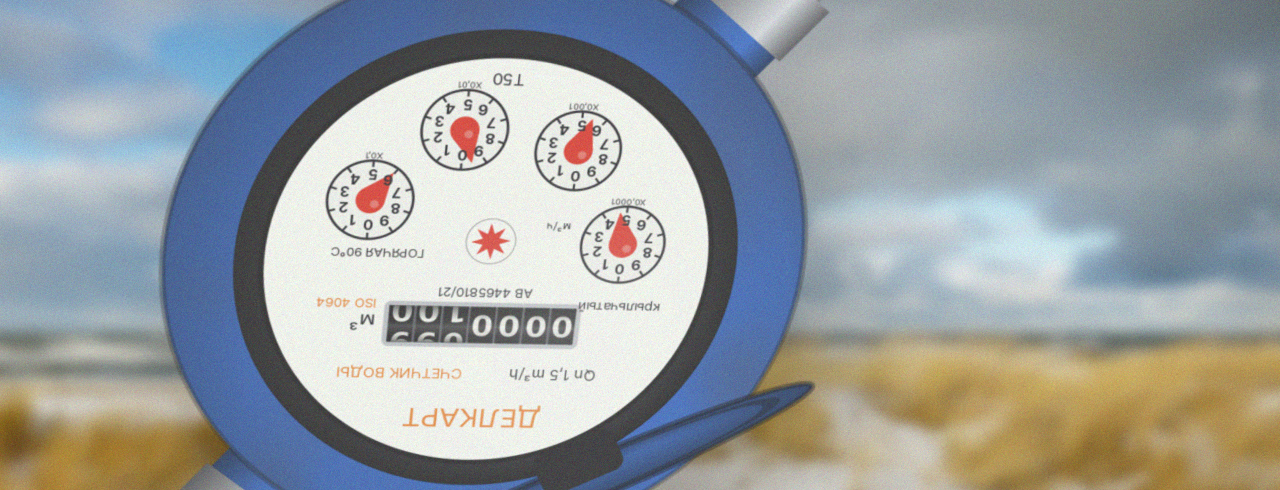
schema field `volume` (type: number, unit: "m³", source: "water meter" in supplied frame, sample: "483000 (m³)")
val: 99.5954 (m³)
